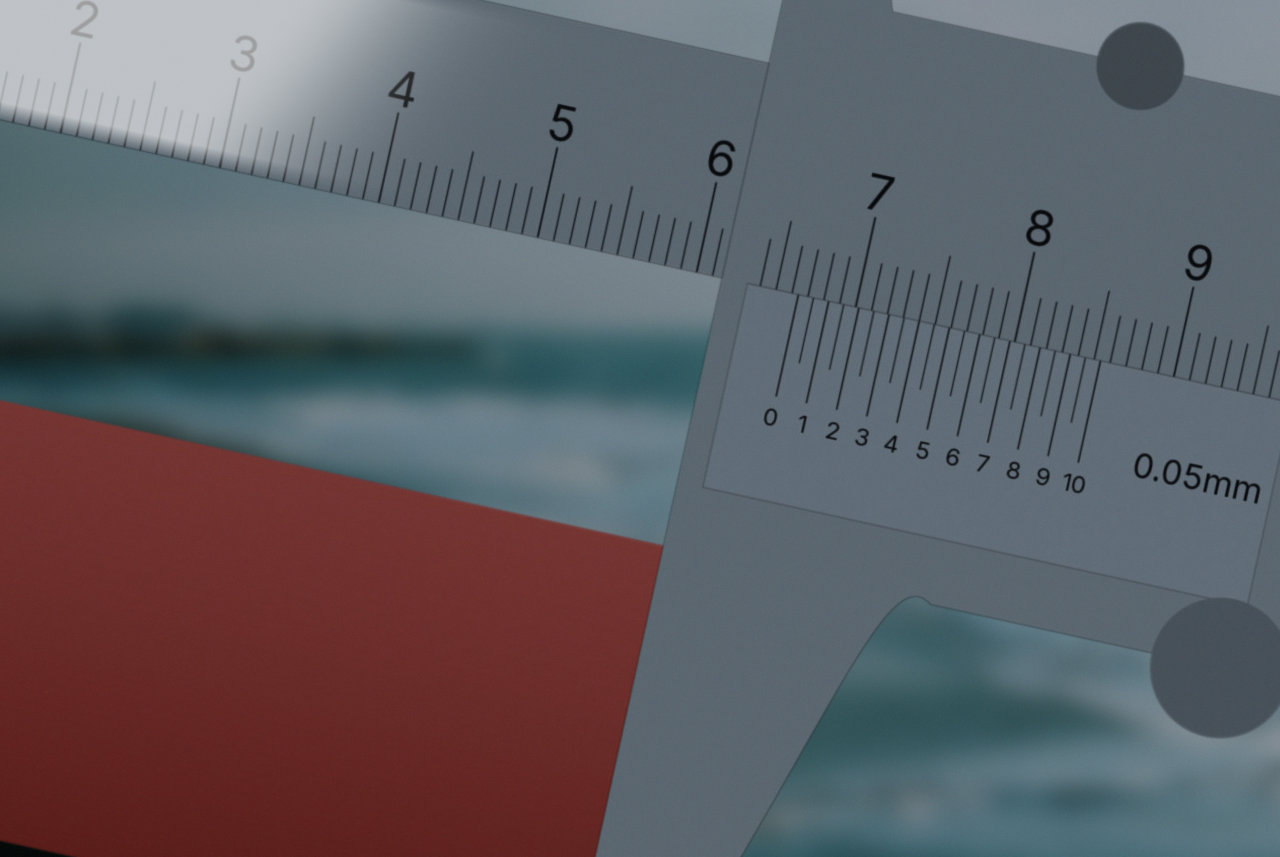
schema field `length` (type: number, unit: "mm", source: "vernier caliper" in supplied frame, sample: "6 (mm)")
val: 66.4 (mm)
